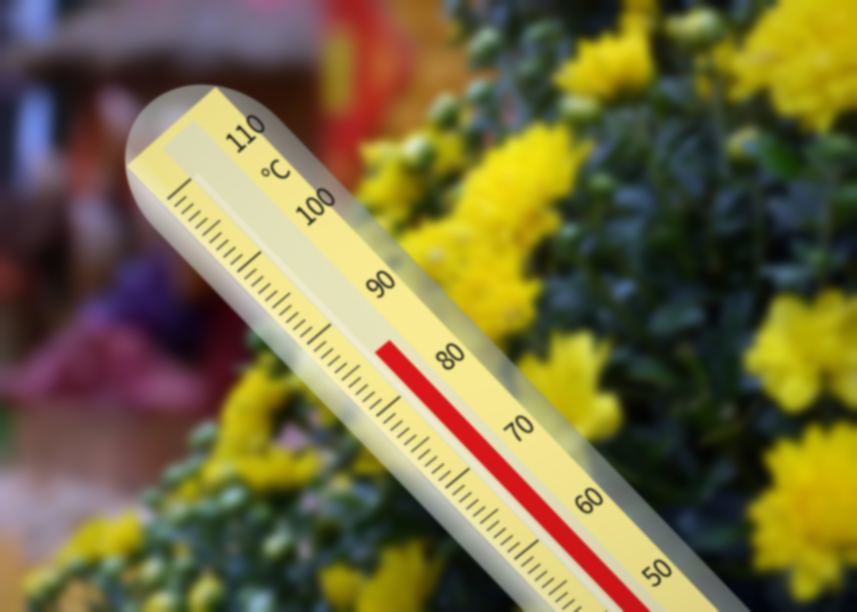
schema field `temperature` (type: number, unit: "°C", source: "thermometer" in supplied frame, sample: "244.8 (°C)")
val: 85 (°C)
